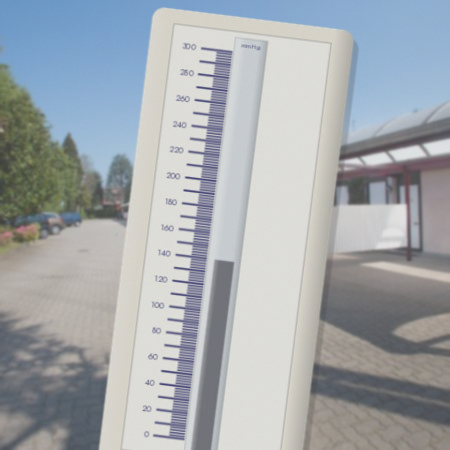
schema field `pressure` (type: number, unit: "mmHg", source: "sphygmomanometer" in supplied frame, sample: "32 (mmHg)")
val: 140 (mmHg)
